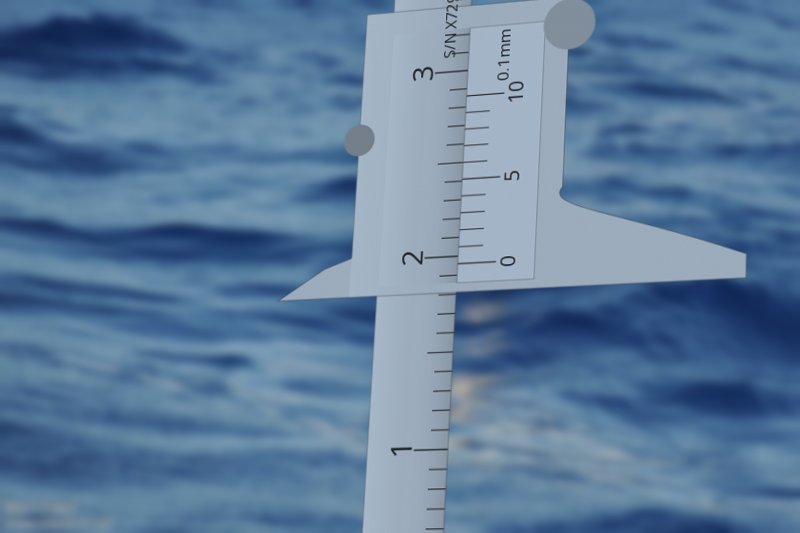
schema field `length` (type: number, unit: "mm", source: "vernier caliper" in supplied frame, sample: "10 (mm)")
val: 19.6 (mm)
